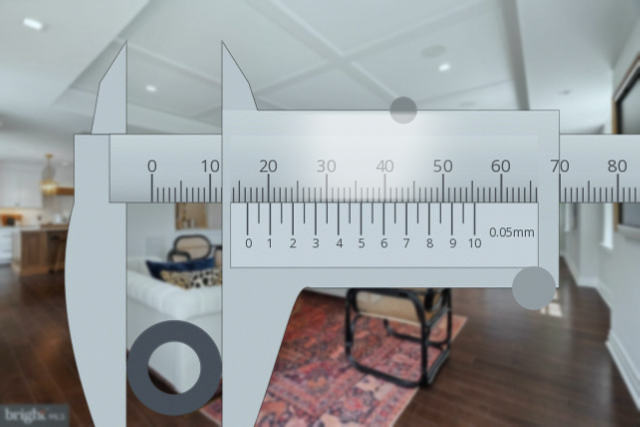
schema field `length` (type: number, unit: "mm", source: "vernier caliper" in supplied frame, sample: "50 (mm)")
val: 16.4 (mm)
